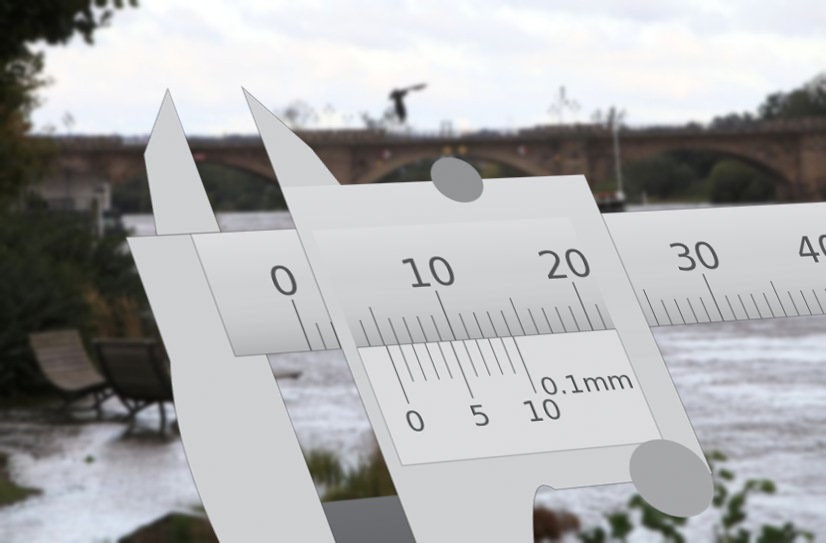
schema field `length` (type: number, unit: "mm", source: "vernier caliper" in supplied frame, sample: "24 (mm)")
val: 5.1 (mm)
